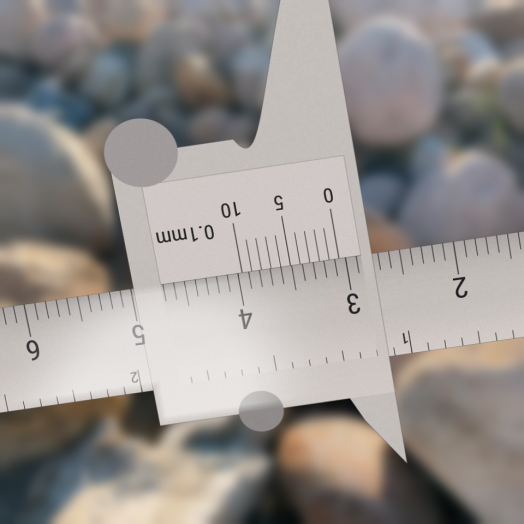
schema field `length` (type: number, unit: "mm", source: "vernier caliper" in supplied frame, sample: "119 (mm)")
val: 30.6 (mm)
